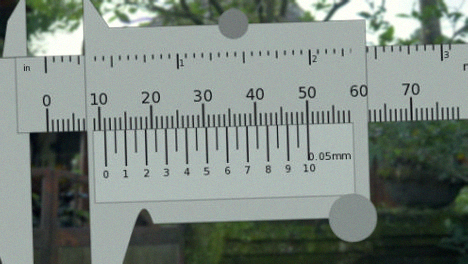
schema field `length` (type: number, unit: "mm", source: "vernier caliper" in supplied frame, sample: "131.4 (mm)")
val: 11.0 (mm)
